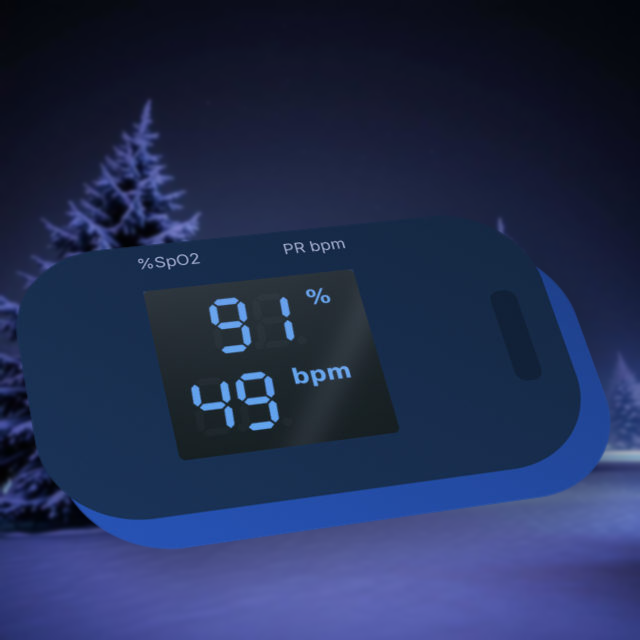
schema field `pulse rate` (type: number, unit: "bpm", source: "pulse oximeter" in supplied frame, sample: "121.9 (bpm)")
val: 49 (bpm)
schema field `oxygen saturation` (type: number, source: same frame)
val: 91 (%)
